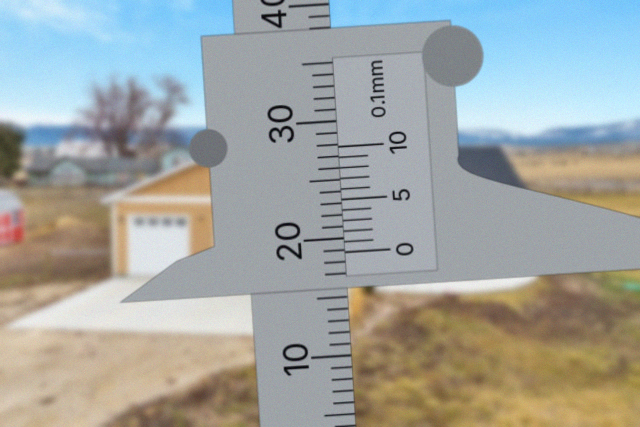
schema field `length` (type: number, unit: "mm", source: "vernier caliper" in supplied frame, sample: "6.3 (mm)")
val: 18.8 (mm)
